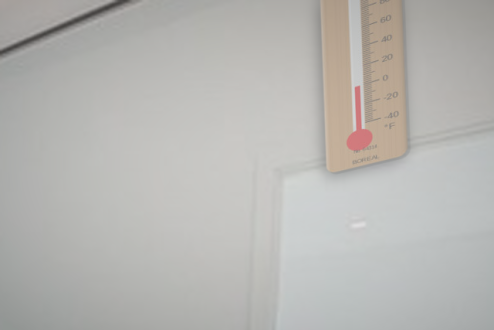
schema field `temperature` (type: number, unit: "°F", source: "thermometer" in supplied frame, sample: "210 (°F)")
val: 0 (°F)
